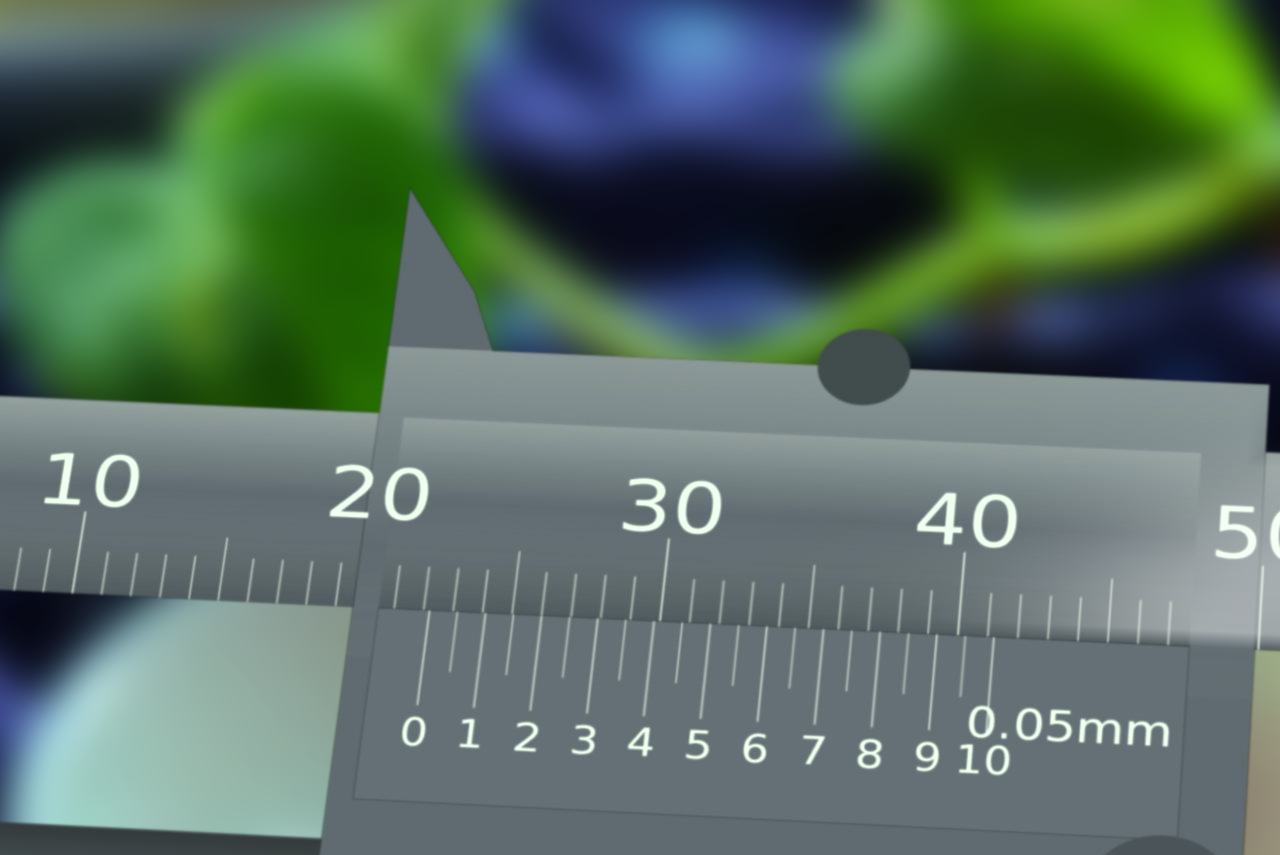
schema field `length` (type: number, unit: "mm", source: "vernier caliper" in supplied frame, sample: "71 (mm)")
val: 22.2 (mm)
